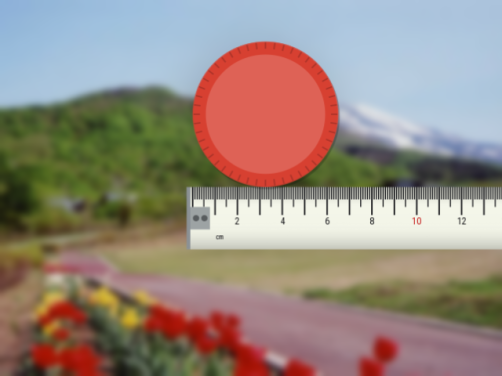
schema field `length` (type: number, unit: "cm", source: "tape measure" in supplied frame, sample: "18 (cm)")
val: 6.5 (cm)
